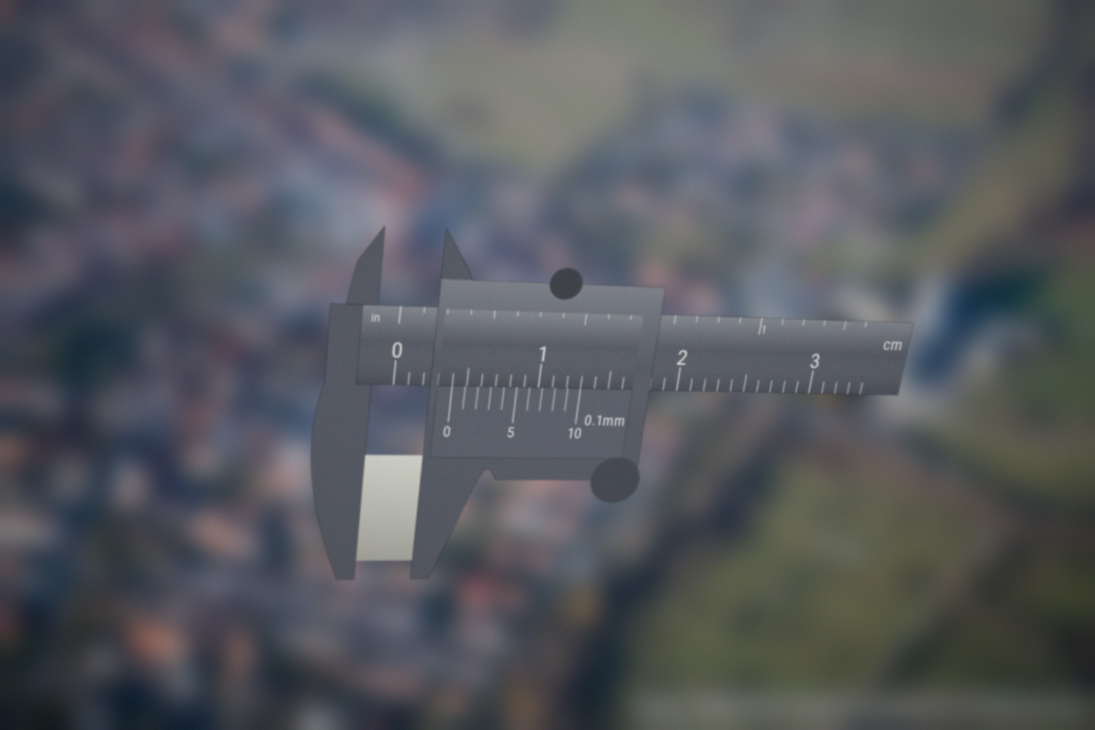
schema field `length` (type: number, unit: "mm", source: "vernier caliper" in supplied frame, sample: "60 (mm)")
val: 4.0 (mm)
